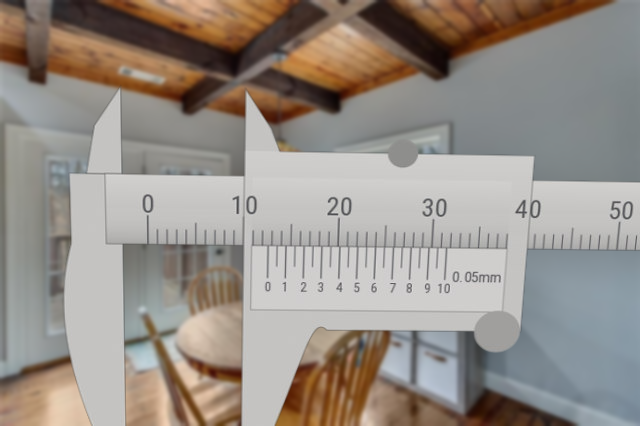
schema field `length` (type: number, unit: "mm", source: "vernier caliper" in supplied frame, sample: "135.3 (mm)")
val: 12.6 (mm)
